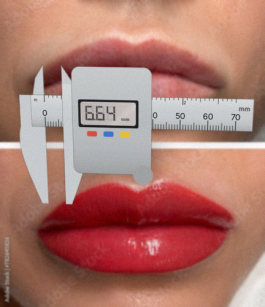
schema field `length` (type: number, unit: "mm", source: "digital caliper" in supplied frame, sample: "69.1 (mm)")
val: 6.64 (mm)
